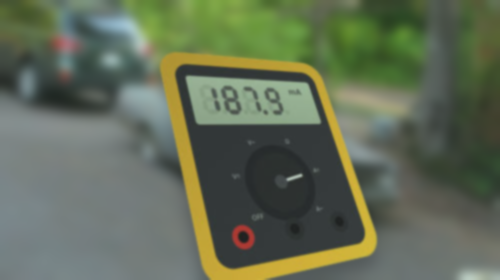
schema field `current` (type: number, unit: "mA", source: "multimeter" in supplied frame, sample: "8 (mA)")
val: 187.9 (mA)
